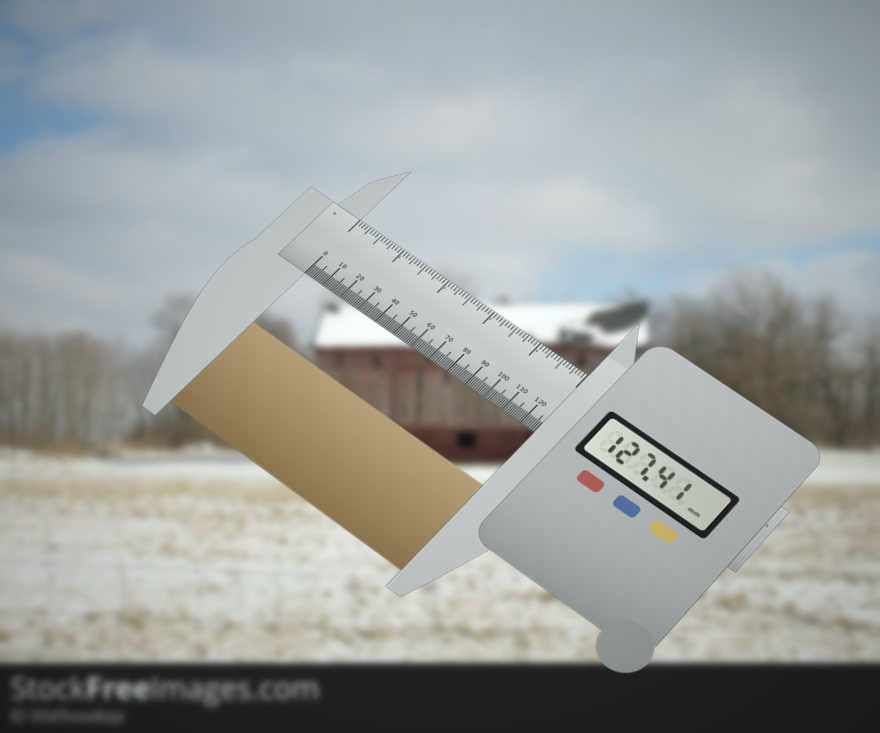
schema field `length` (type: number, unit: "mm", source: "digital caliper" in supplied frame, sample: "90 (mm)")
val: 127.41 (mm)
